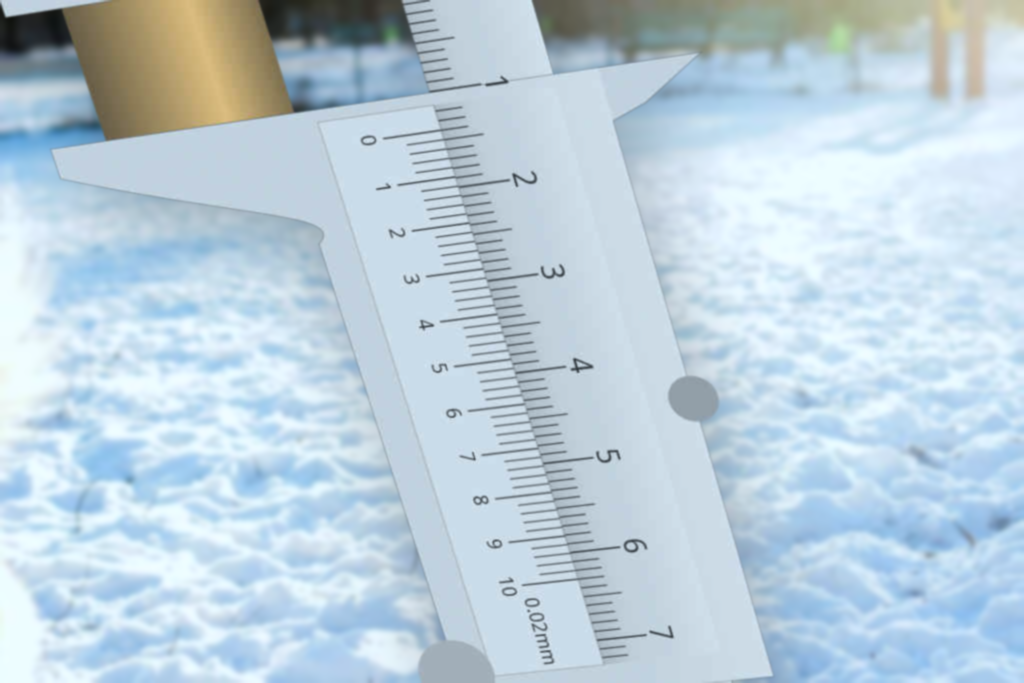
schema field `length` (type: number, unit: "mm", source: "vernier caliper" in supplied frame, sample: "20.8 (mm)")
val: 14.0 (mm)
